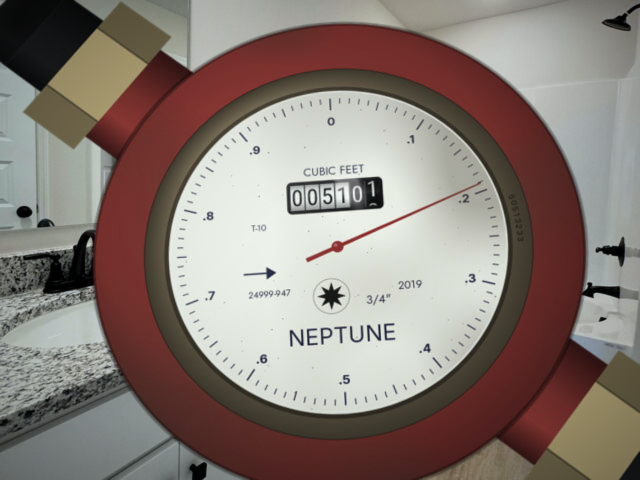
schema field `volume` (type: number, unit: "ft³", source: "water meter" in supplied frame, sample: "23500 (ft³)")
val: 5101.19 (ft³)
